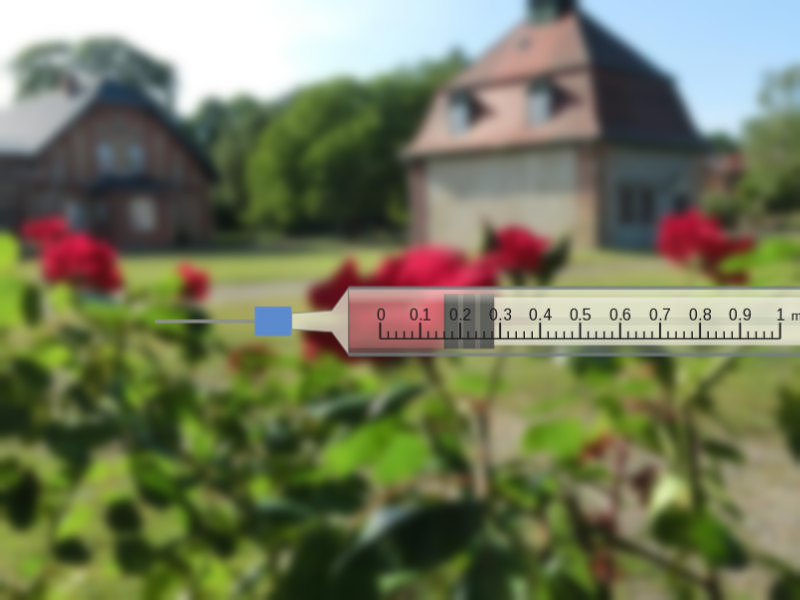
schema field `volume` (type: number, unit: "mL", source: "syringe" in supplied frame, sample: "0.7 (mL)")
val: 0.16 (mL)
